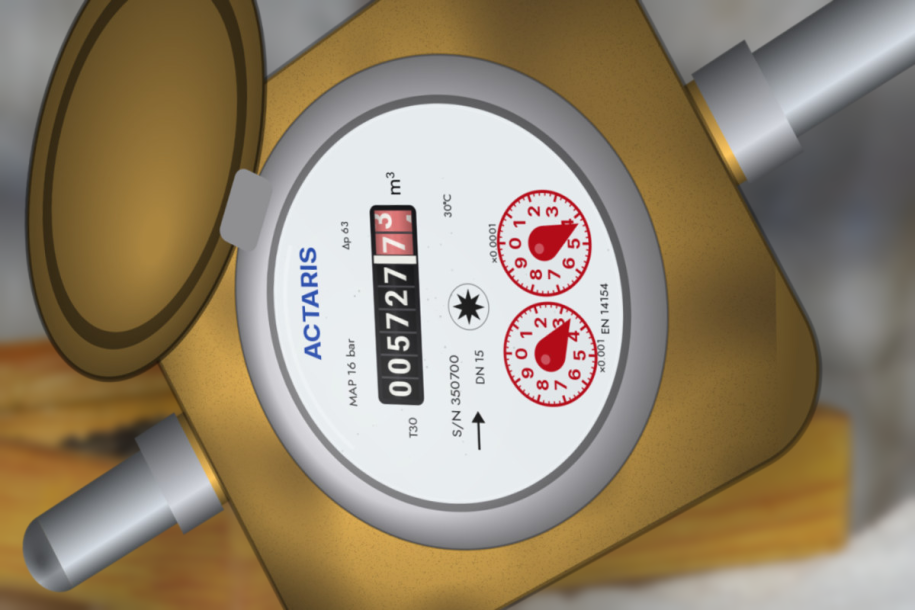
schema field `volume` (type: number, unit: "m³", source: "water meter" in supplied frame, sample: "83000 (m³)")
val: 5727.7334 (m³)
